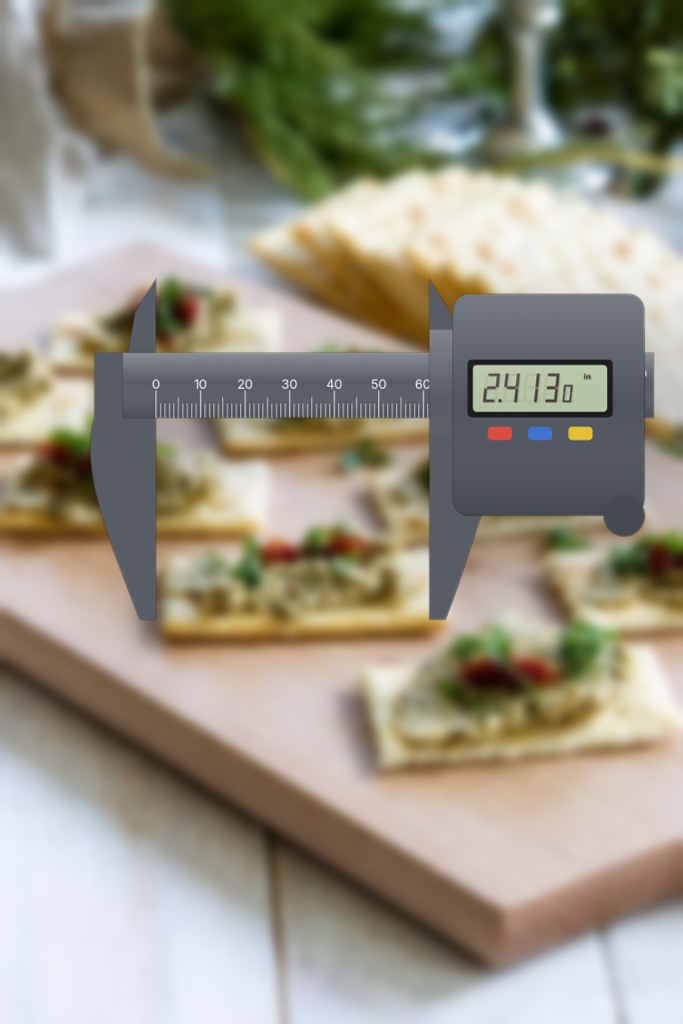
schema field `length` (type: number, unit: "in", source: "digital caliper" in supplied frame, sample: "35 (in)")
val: 2.4130 (in)
